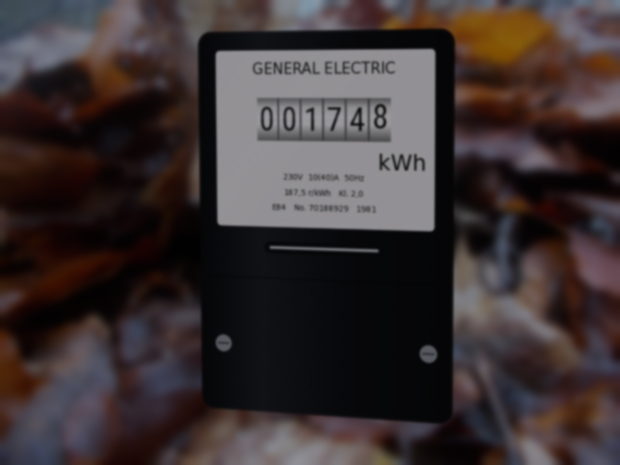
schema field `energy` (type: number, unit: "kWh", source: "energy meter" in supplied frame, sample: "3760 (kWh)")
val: 1748 (kWh)
